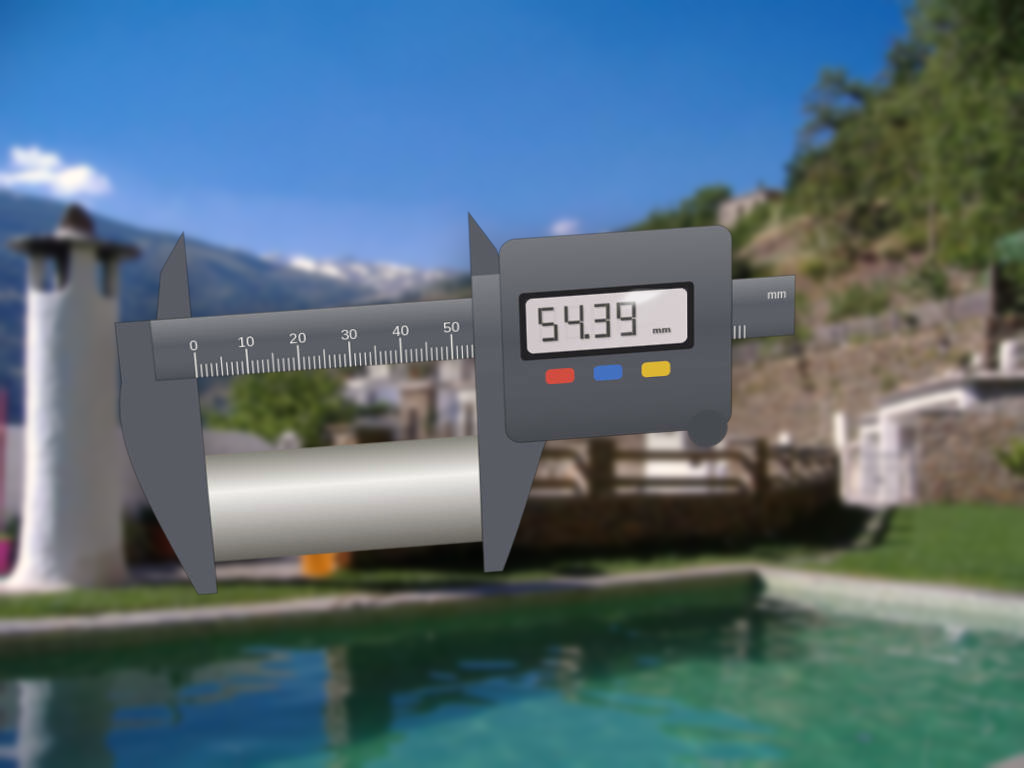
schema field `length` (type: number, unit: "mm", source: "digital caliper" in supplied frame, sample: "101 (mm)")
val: 54.39 (mm)
